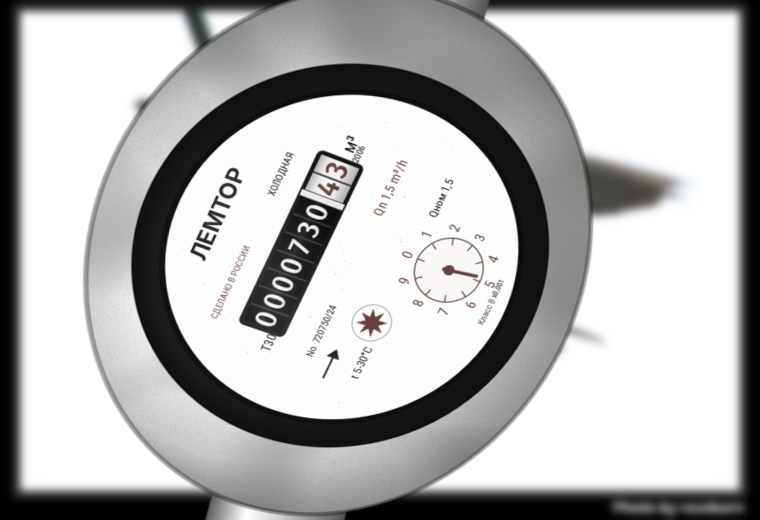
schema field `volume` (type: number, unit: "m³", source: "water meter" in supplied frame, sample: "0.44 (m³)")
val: 730.434 (m³)
